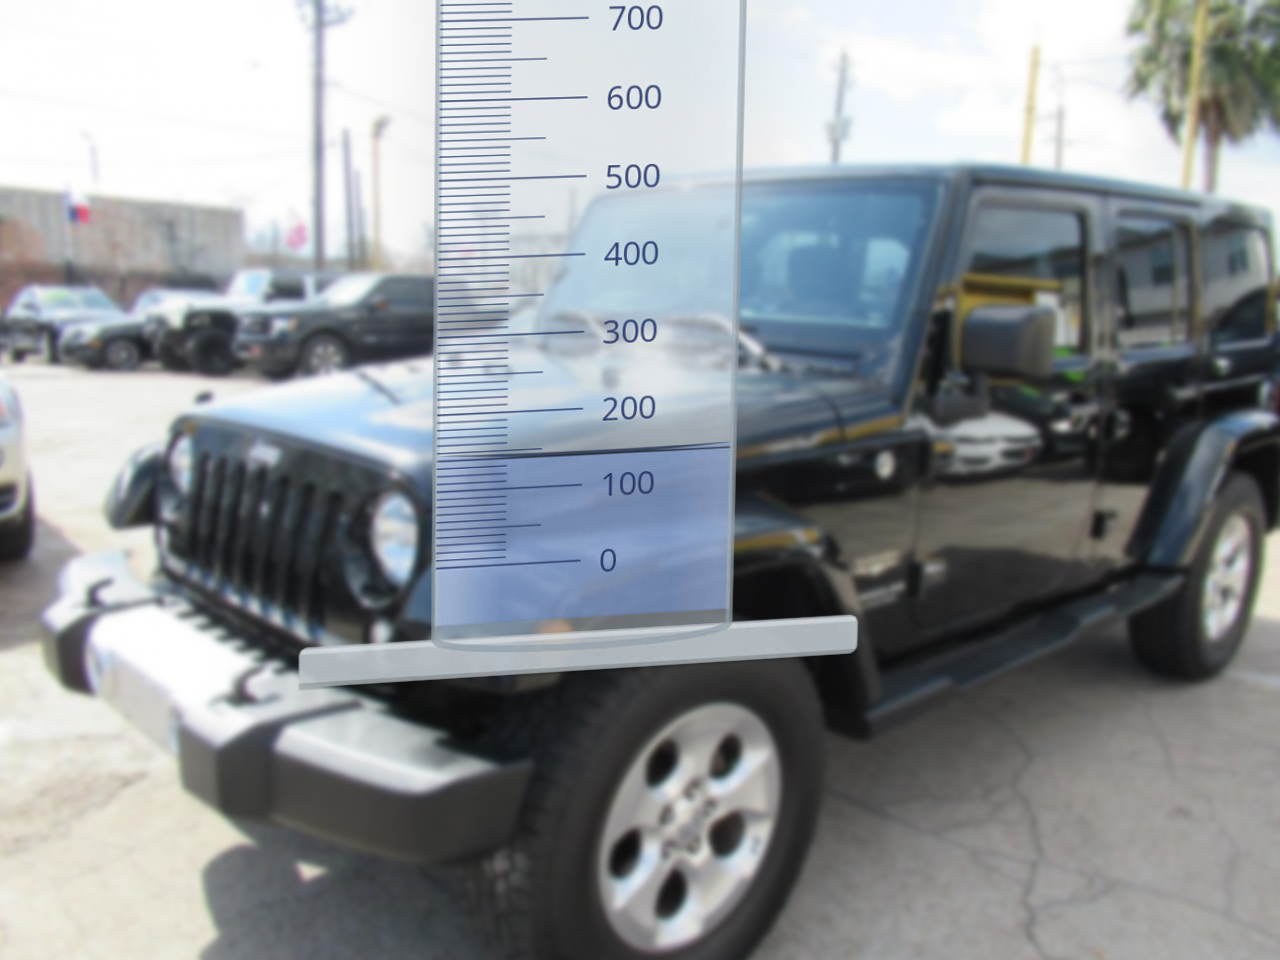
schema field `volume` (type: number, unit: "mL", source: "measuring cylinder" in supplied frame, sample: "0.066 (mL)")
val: 140 (mL)
